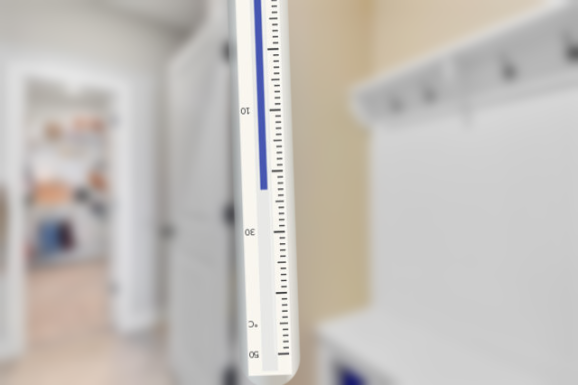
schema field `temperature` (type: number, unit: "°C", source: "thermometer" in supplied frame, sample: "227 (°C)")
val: 23 (°C)
